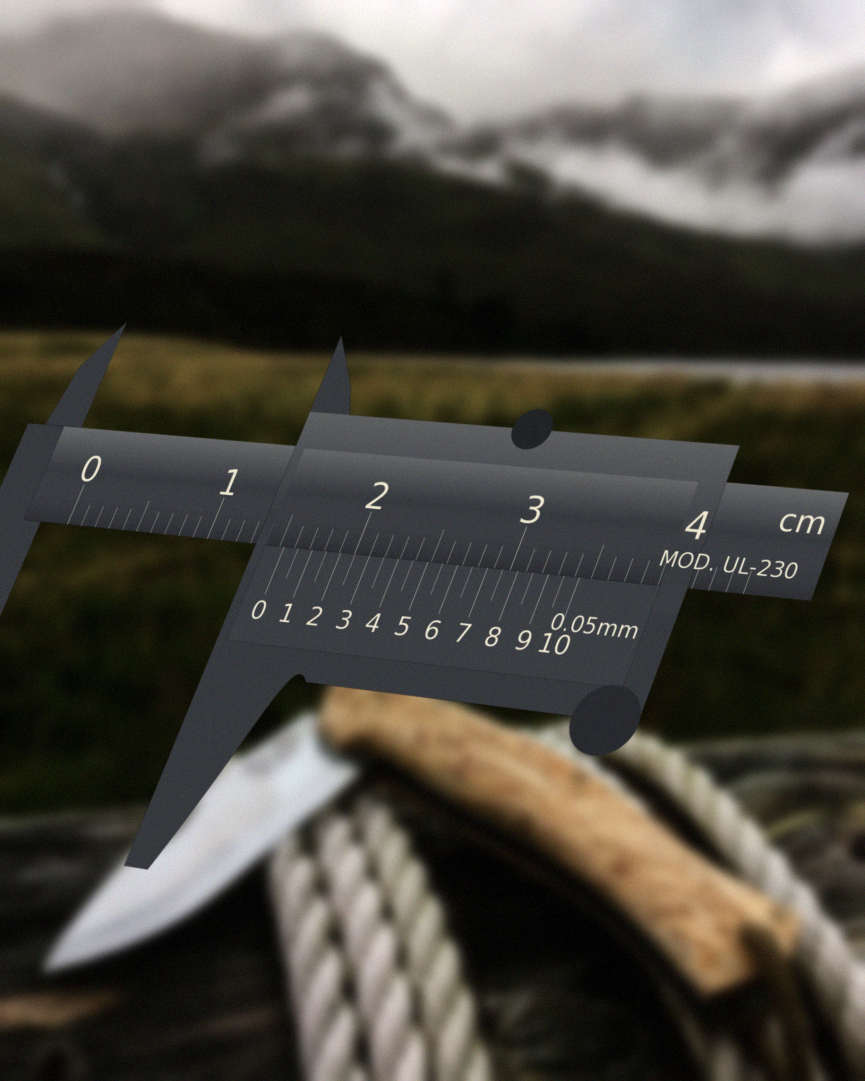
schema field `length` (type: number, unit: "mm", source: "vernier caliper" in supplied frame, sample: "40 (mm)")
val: 15.3 (mm)
